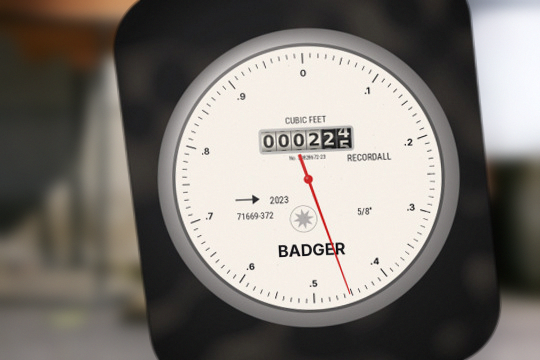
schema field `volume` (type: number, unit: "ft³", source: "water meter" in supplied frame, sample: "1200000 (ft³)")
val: 224.45 (ft³)
